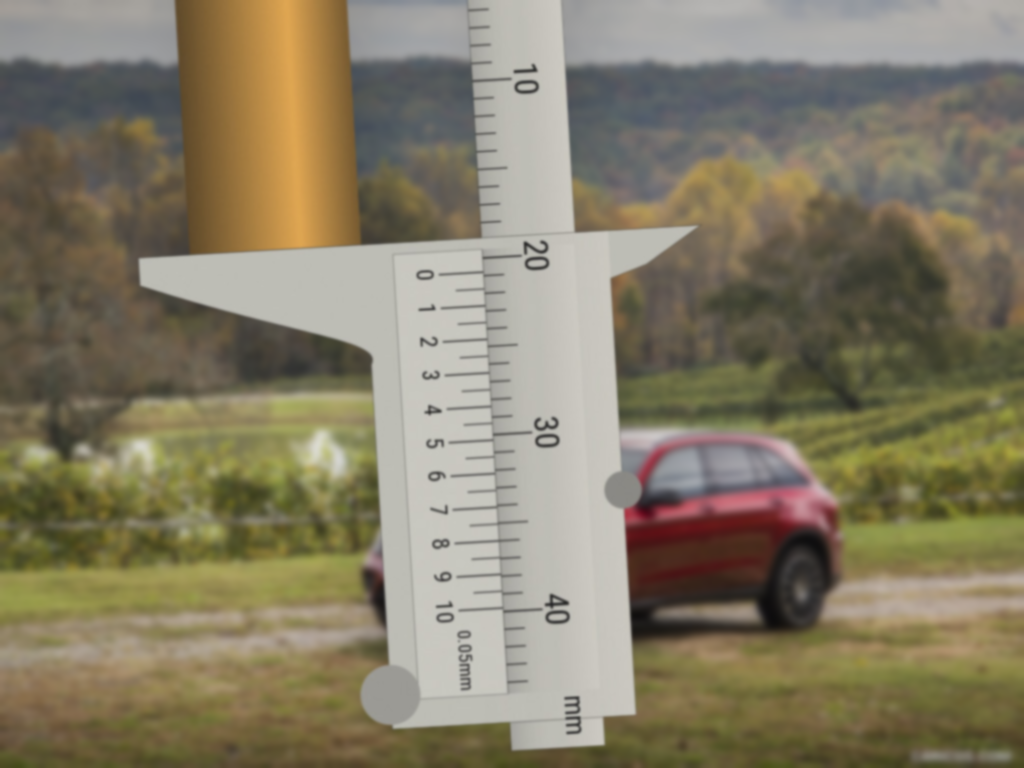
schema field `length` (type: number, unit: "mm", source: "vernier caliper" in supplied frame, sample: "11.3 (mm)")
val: 20.8 (mm)
